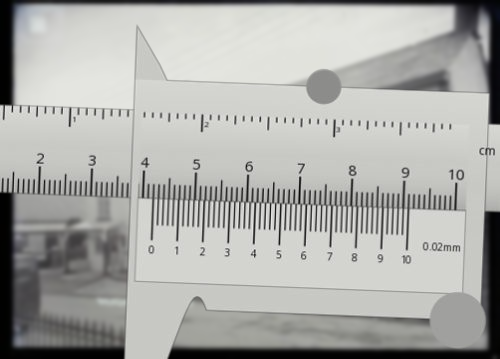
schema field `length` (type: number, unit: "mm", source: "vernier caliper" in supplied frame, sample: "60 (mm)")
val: 42.0 (mm)
